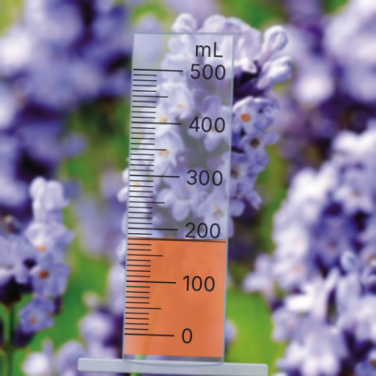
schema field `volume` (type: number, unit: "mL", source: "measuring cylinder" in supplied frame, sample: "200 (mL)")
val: 180 (mL)
